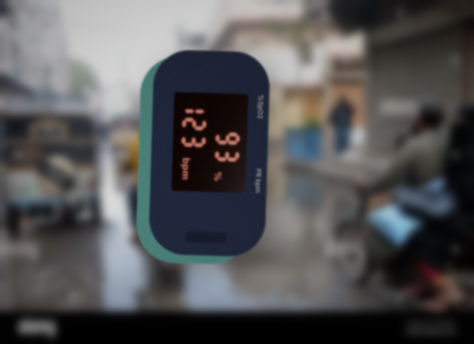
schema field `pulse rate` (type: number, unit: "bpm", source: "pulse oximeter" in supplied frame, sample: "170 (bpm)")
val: 123 (bpm)
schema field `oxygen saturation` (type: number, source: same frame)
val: 93 (%)
